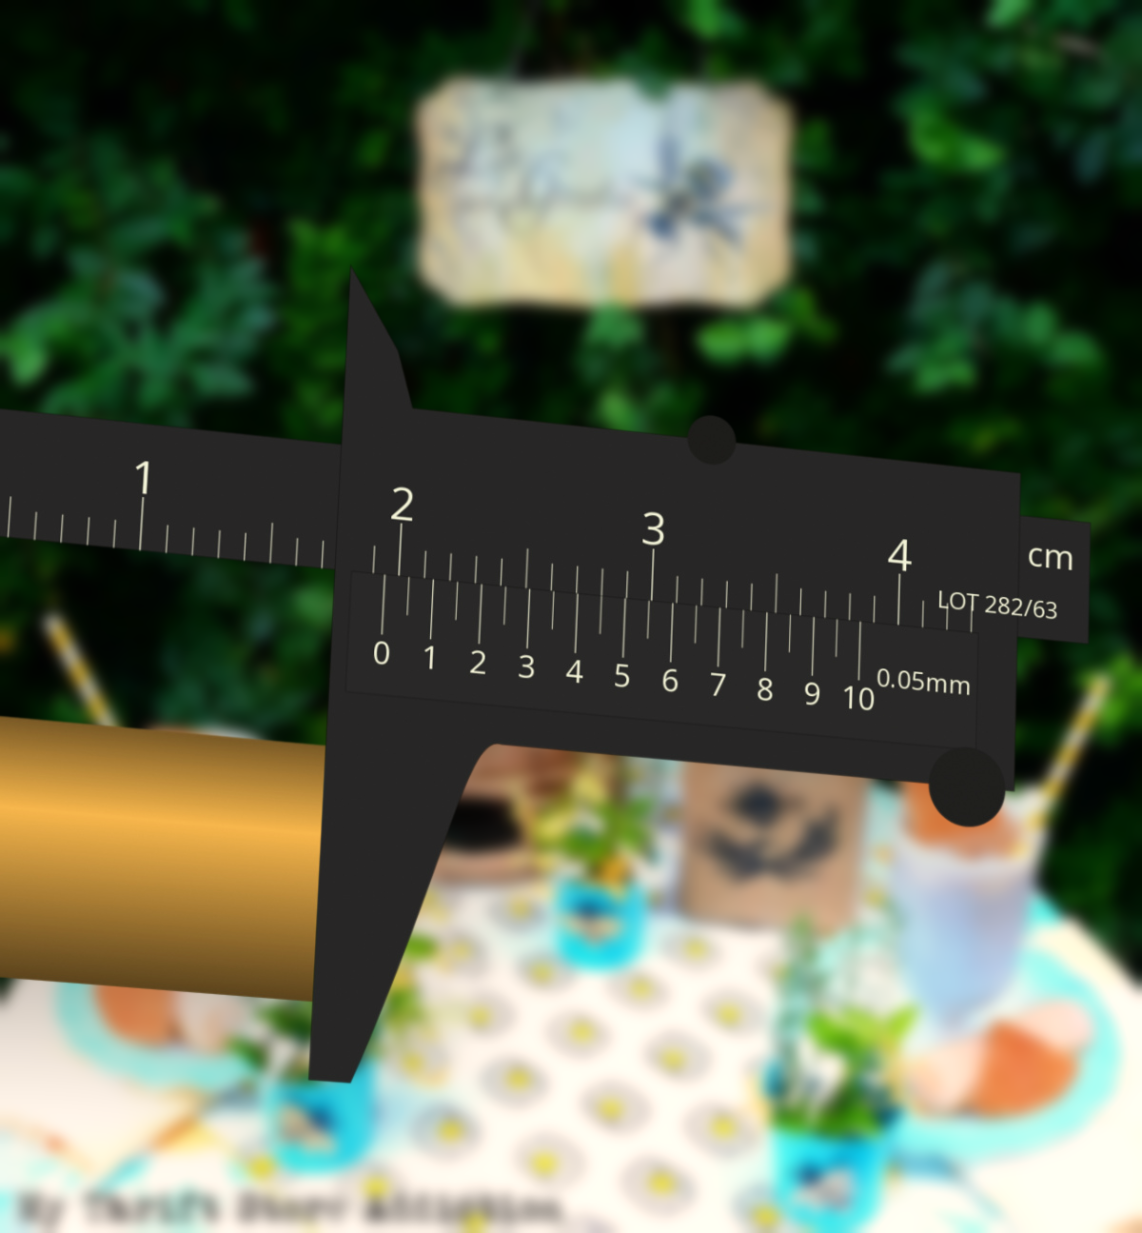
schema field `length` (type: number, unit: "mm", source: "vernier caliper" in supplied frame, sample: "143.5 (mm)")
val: 19.45 (mm)
